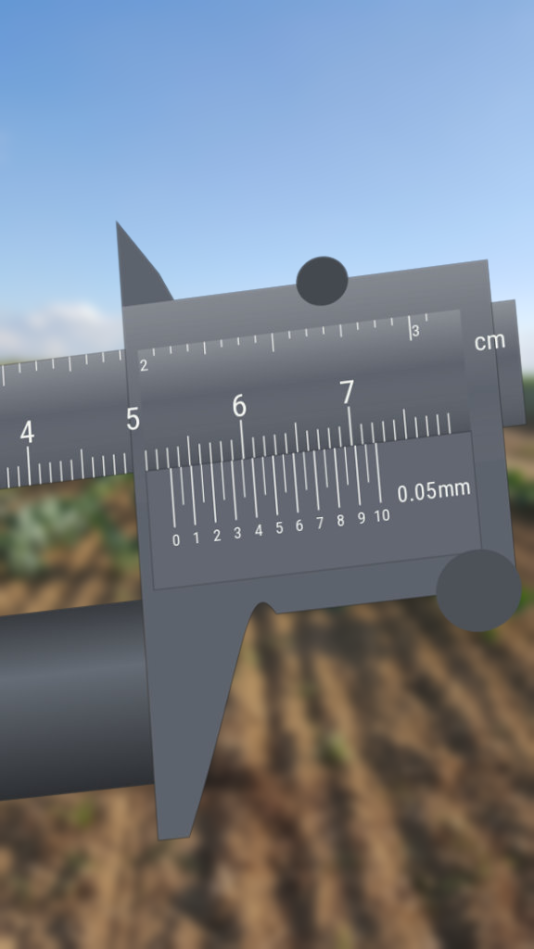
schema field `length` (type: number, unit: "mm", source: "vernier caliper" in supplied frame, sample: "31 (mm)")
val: 53.2 (mm)
